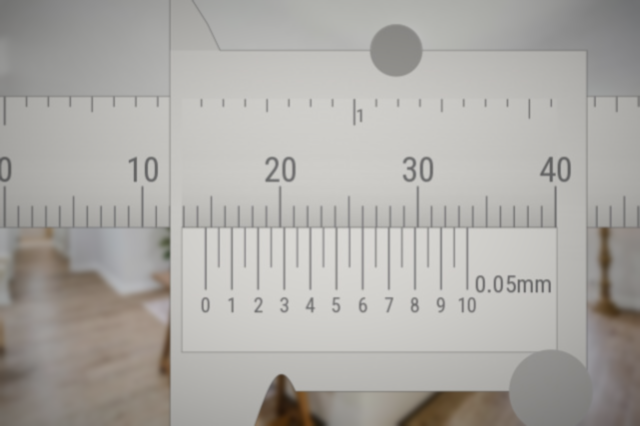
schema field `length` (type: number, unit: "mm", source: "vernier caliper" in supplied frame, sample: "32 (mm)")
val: 14.6 (mm)
